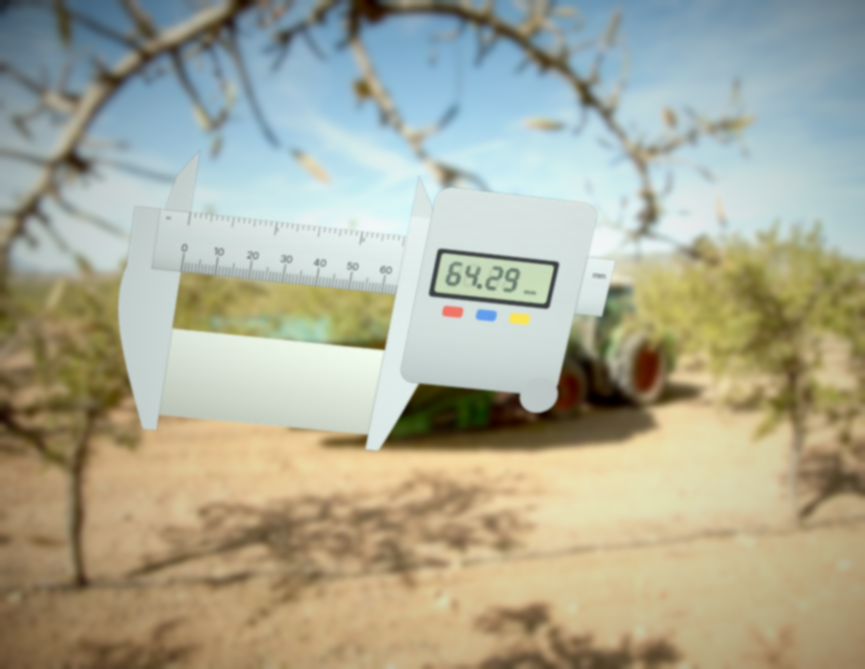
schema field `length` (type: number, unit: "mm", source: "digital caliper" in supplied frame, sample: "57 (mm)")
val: 64.29 (mm)
